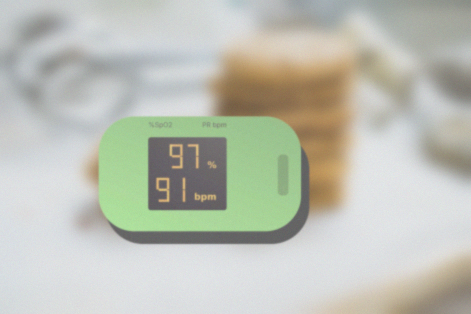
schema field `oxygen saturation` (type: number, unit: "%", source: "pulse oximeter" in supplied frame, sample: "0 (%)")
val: 97 (%)
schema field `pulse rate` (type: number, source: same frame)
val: 91 (bpm)
